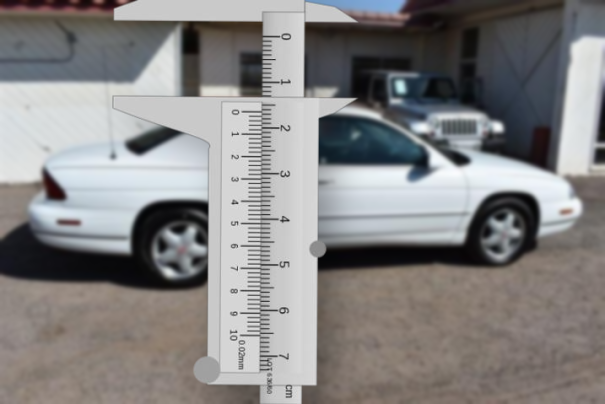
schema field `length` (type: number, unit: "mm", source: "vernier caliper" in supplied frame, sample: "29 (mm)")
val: 16.5 (mm)
